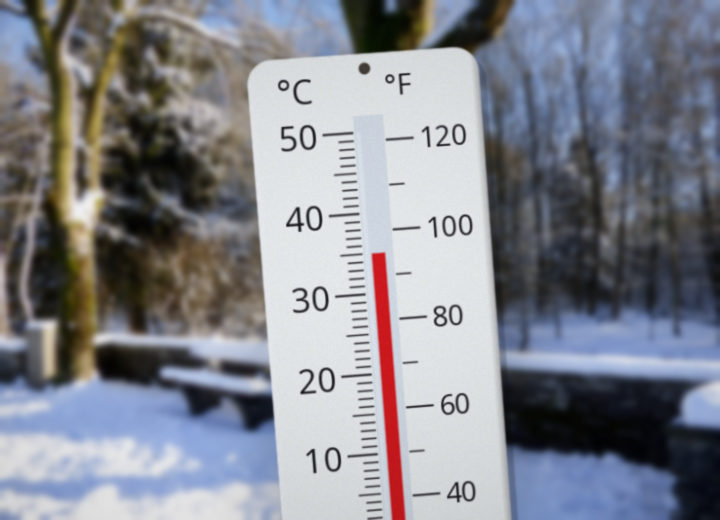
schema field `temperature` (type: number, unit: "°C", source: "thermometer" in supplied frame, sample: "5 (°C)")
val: 35 (°C)
